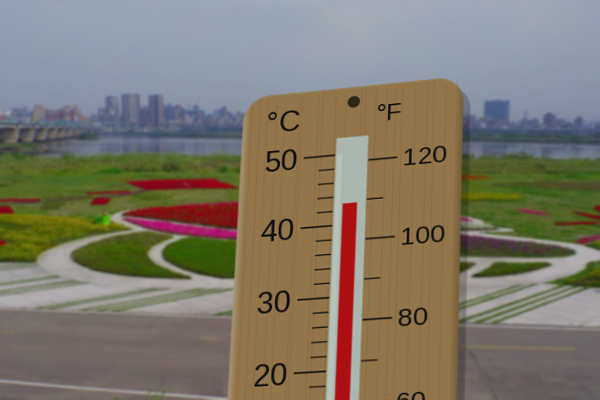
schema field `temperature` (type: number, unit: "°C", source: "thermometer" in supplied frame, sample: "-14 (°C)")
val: 43 (°C)
